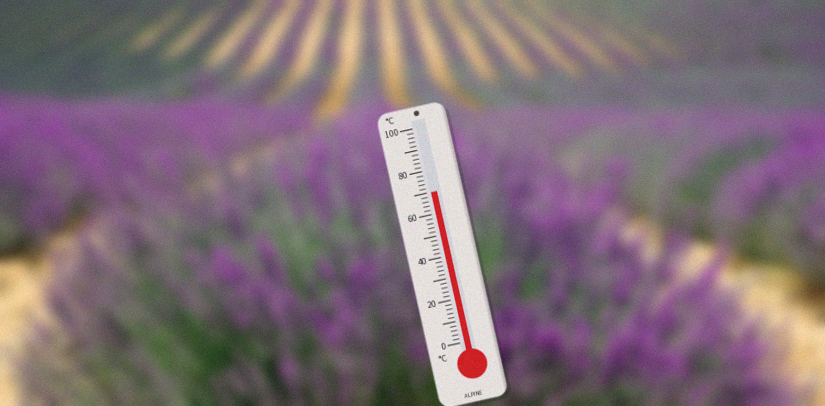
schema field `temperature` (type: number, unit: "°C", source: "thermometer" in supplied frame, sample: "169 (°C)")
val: 70 (°C)
